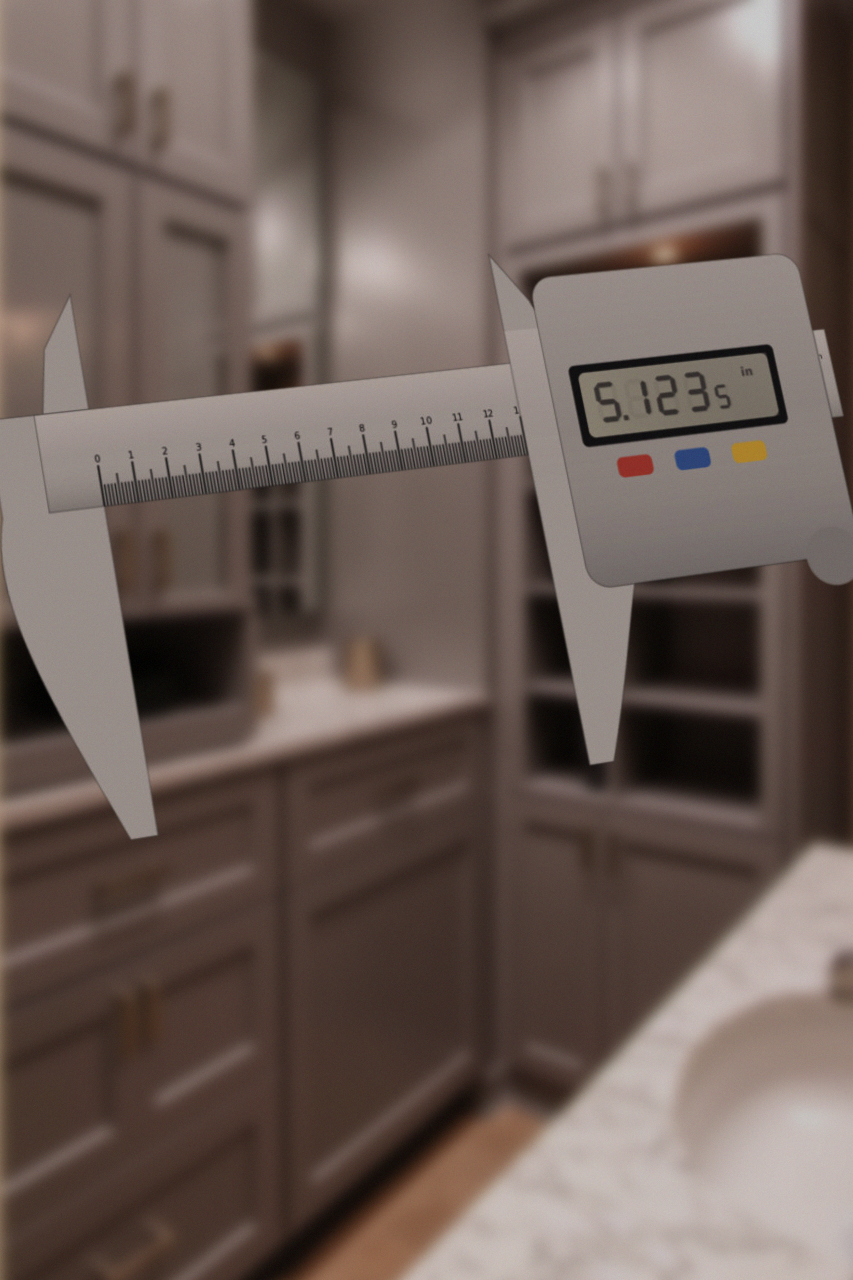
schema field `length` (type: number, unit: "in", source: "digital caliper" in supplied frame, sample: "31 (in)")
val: 5.1235 (in)
